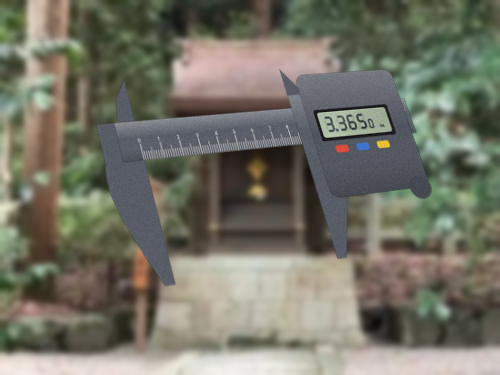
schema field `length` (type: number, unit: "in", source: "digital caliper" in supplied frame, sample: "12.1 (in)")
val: 3.3650 (in)
